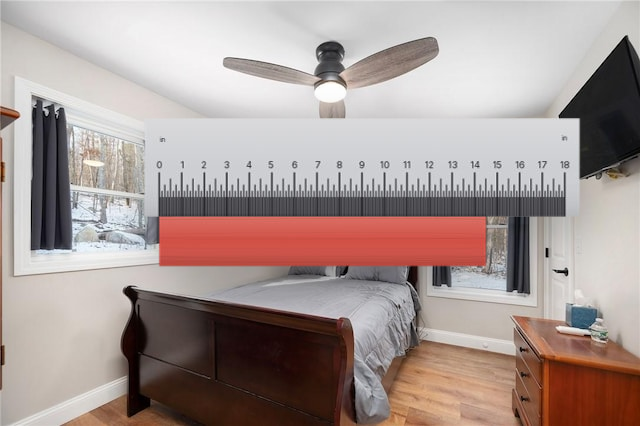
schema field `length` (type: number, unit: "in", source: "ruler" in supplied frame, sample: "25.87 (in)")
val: 14.5 (in)
